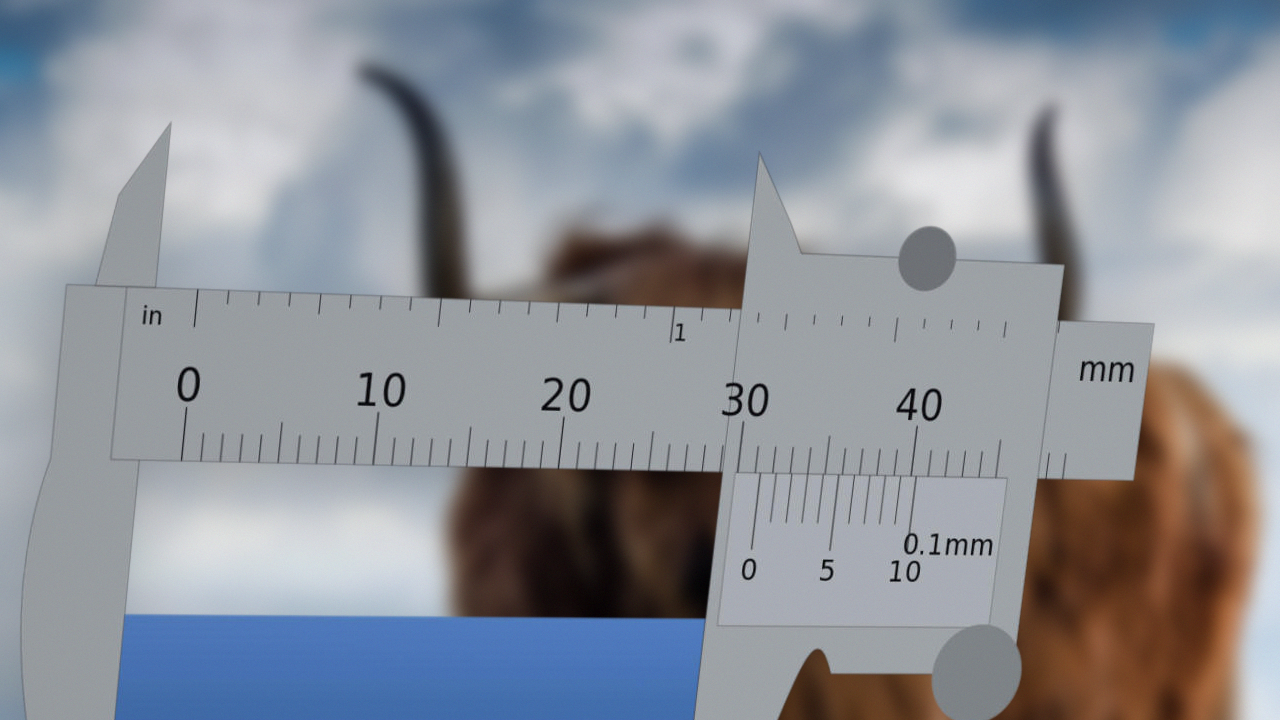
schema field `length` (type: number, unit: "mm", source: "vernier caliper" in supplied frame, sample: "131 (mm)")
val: 31.3 (mm)
